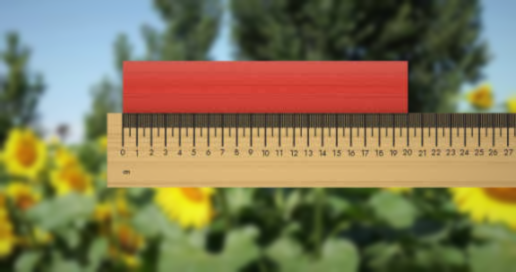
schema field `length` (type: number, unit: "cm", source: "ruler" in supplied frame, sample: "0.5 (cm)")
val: 20 (cm)
